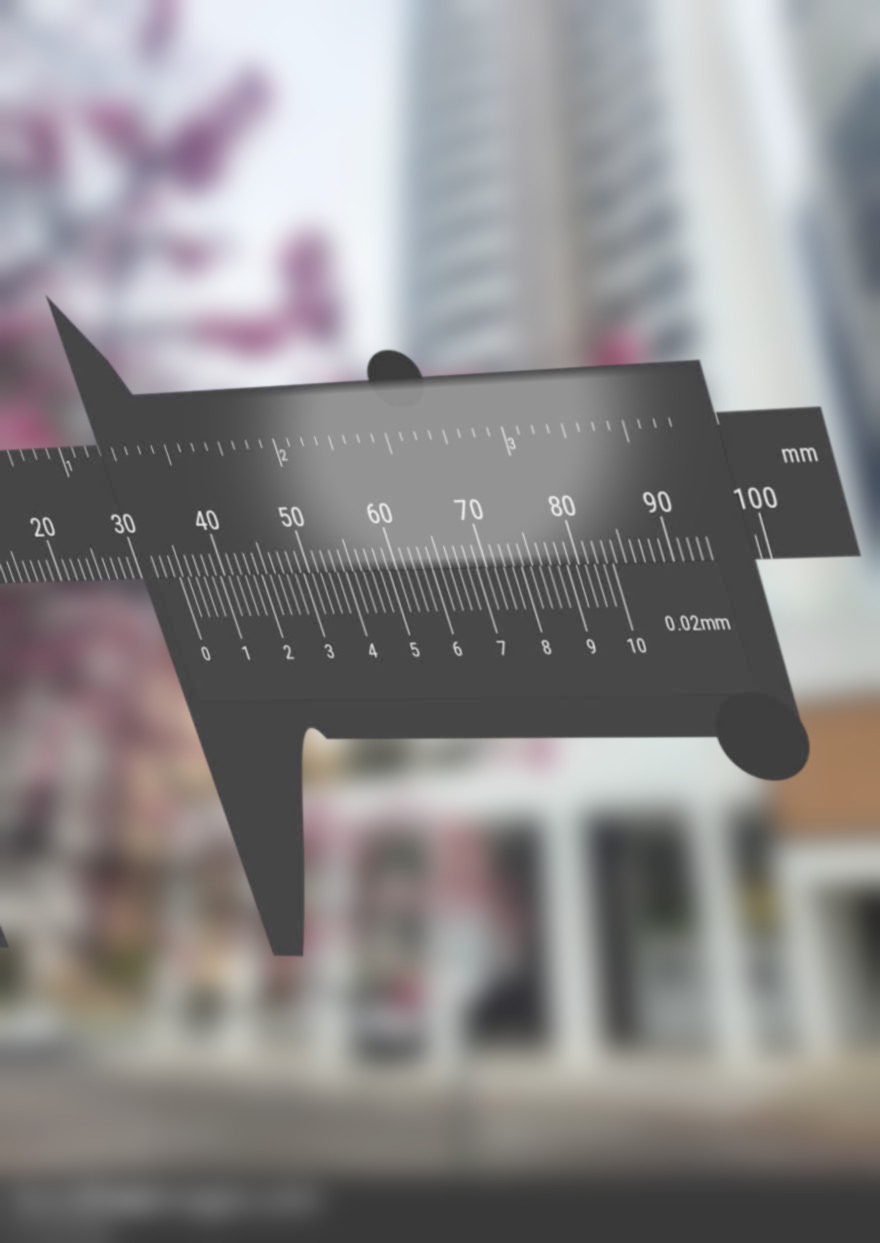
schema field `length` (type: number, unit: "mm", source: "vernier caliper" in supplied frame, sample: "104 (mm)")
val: 34.6 (mm)
